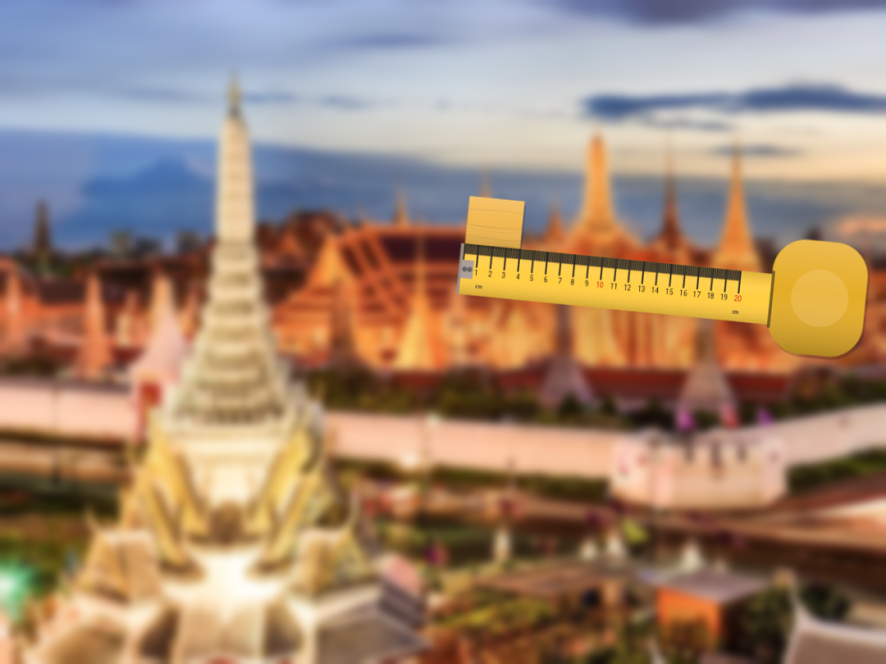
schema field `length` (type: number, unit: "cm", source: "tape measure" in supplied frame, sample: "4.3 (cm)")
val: 4 (cm)
